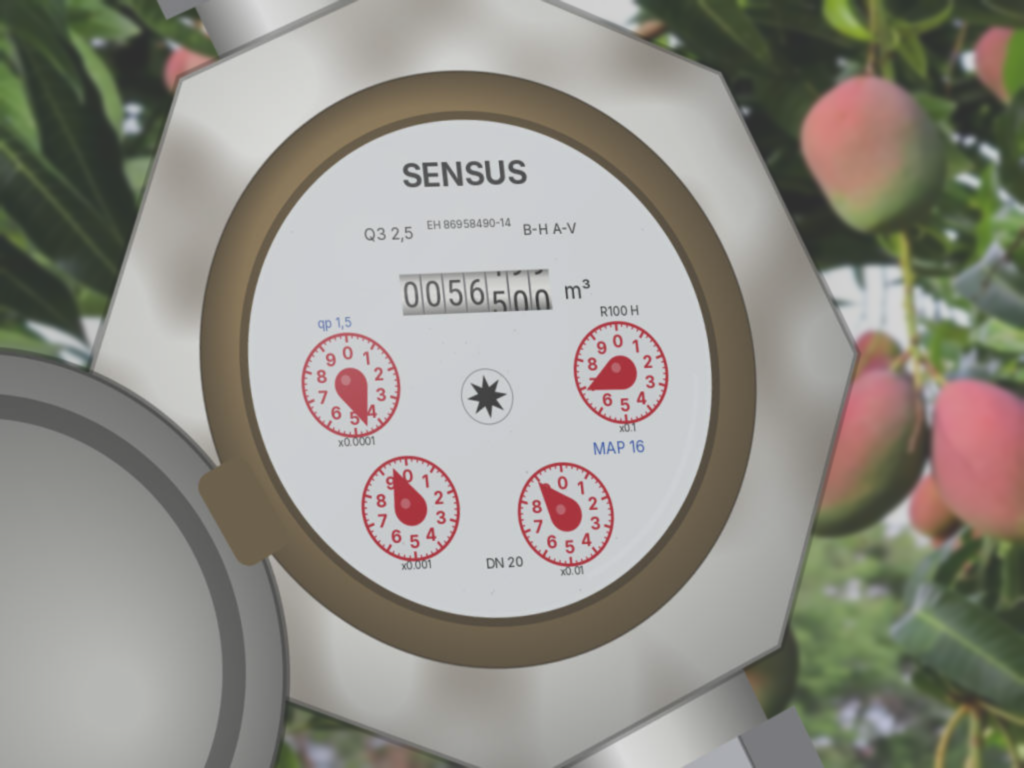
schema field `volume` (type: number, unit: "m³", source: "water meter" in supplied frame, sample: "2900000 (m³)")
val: 56499.6894 (m³)
